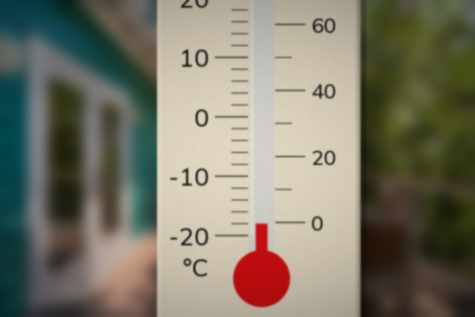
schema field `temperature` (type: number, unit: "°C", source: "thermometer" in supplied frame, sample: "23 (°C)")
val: -18 (°C)
